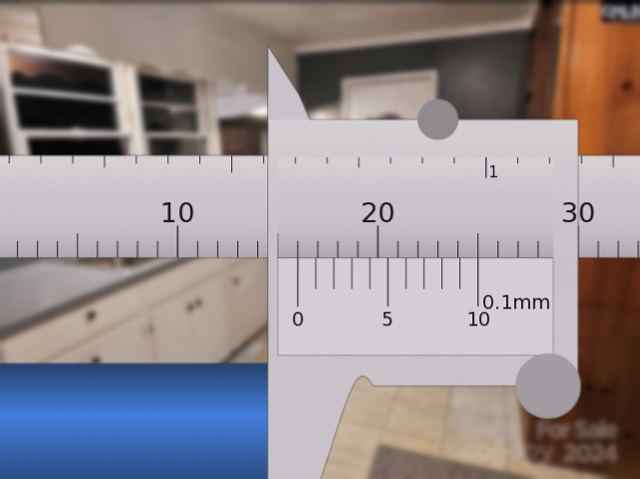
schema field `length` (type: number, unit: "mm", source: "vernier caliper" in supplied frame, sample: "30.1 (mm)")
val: 16.0 (mm)
